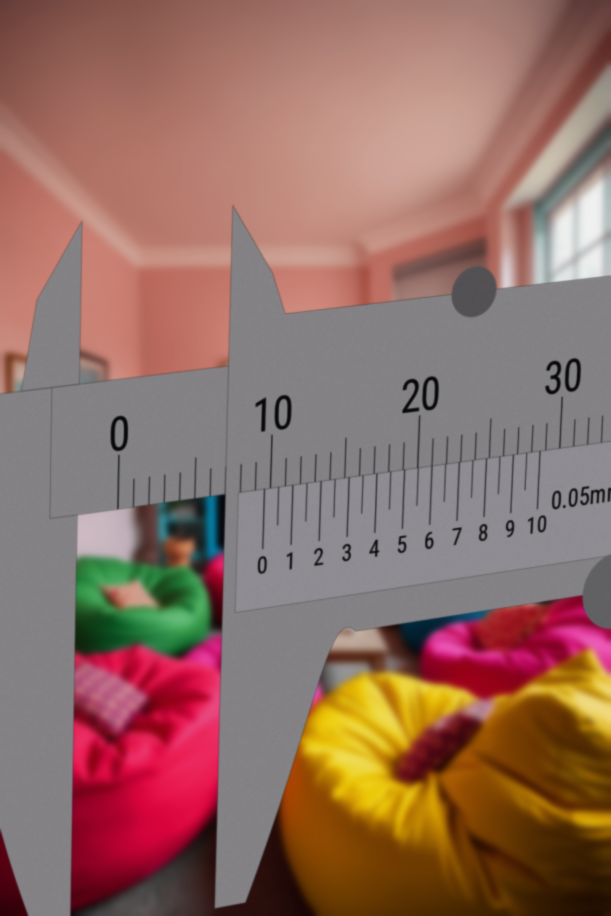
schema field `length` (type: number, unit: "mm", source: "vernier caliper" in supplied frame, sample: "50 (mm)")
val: 9.6 (mm)
